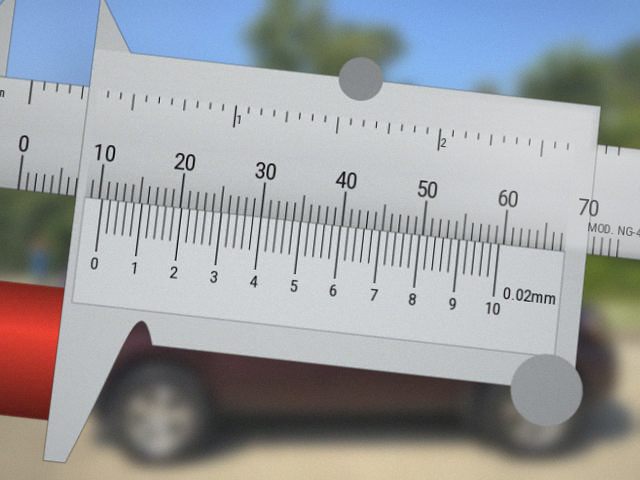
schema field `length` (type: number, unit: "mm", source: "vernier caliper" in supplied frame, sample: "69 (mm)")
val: 10.4 (mm)
